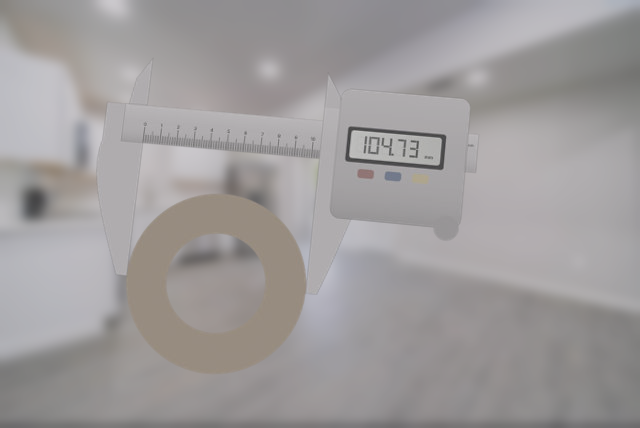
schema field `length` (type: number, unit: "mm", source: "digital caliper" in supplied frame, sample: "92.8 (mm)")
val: 104.73 (mm)
